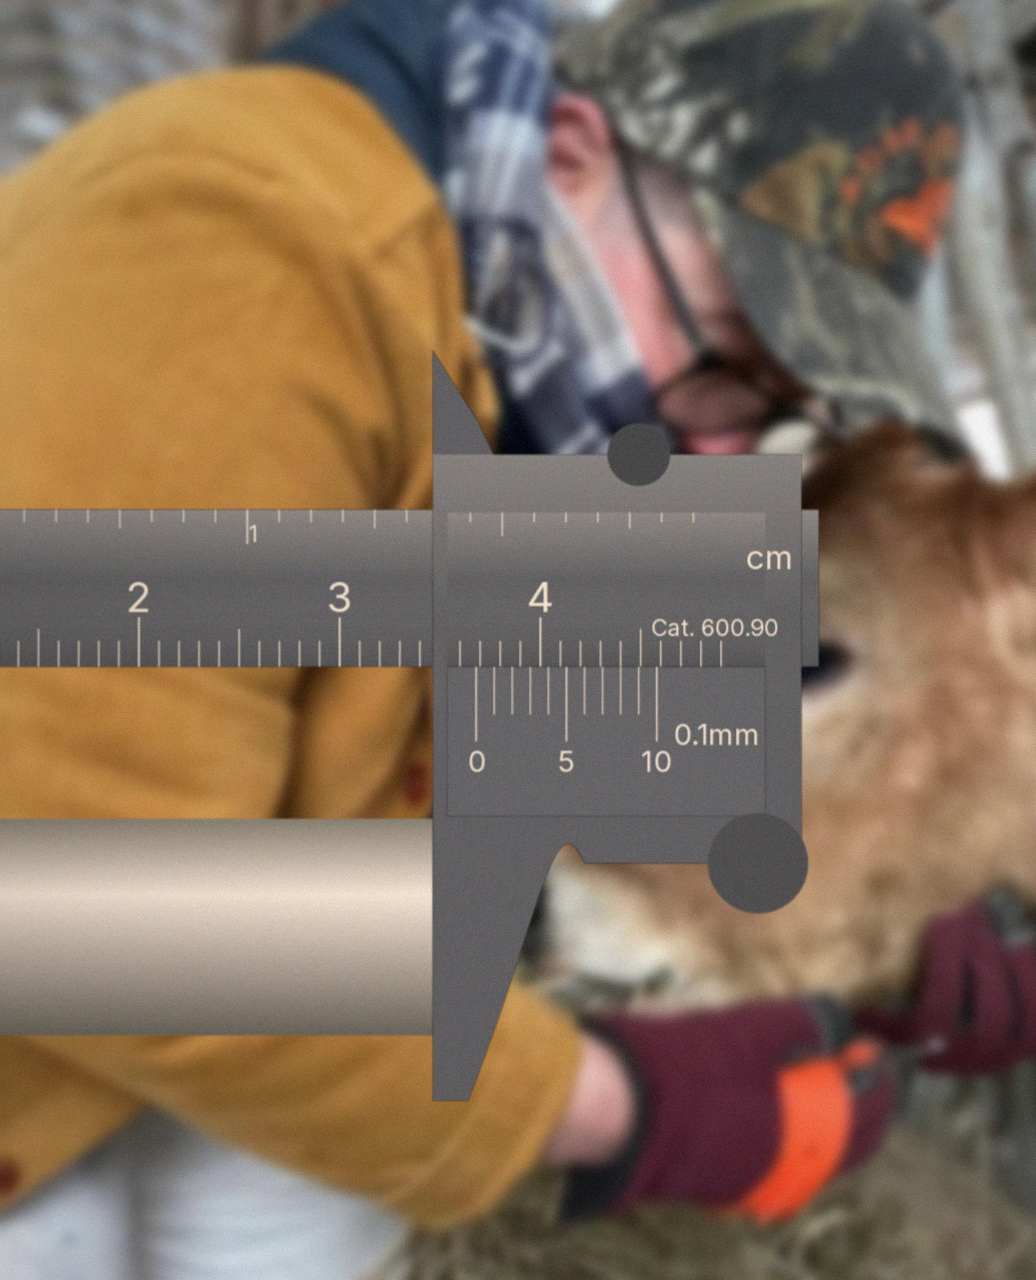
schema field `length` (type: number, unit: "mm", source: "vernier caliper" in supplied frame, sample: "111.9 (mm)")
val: 36.8 (mm)
